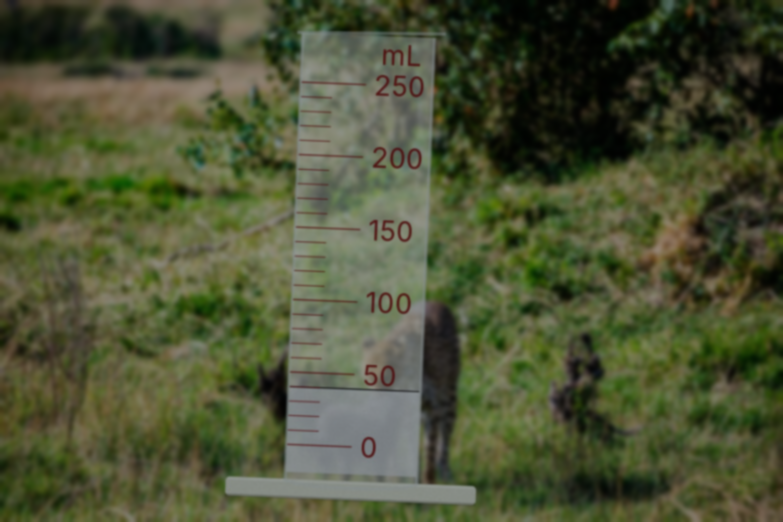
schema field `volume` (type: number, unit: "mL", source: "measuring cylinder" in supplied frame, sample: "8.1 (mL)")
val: 40 (mL)
